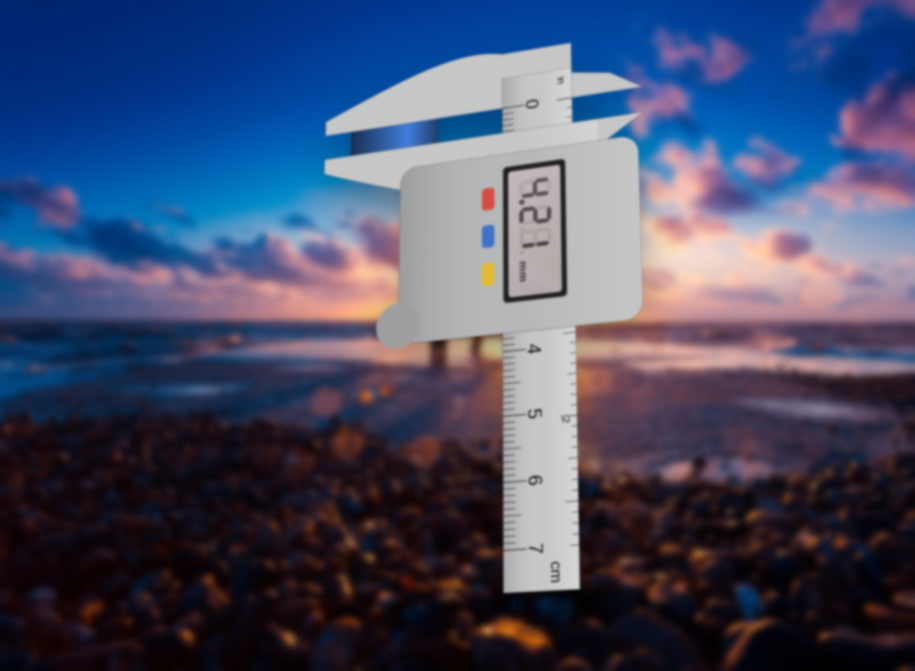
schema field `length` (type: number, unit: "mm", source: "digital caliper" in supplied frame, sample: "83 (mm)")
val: 4.21 (mm)
